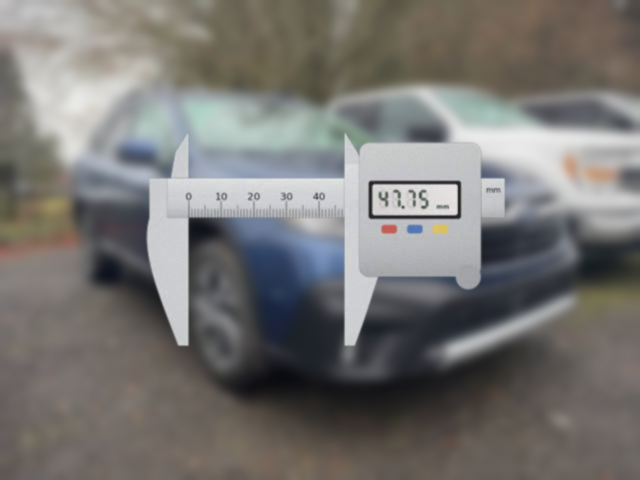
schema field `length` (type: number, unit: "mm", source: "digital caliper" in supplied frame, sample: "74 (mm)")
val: 47.75 (mm)
